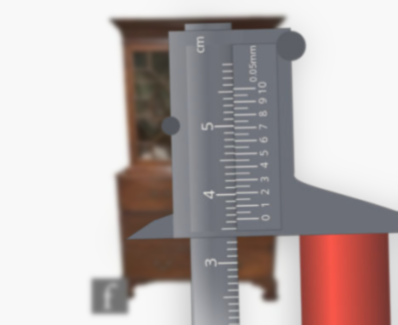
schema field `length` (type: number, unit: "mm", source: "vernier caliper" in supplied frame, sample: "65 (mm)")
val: 36.4 (mm)
